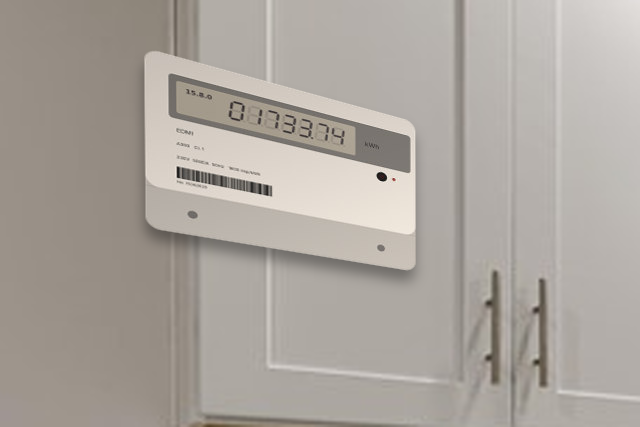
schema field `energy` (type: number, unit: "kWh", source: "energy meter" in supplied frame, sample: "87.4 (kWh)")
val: 1733.74 (kWh)
